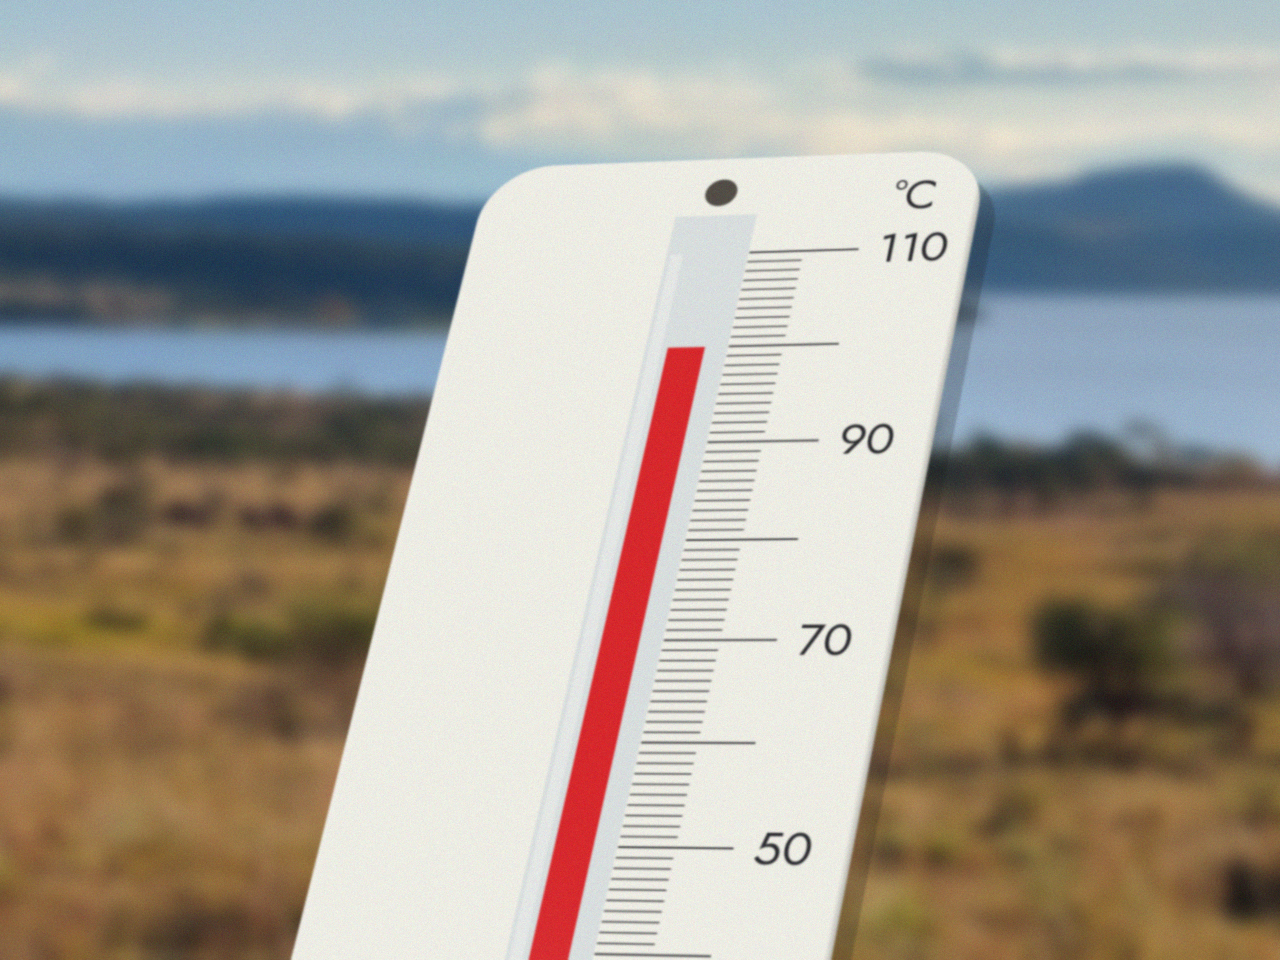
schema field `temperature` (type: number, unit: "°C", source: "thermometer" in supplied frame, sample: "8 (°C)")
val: 100 (°C)
